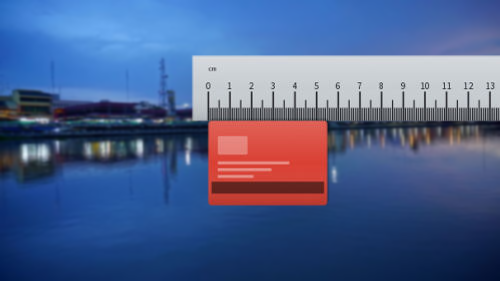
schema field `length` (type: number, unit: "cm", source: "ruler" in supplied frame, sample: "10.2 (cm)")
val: 5.5 (cm)
